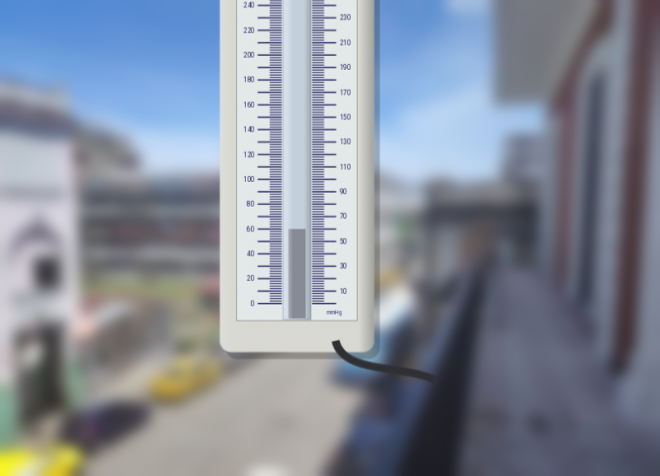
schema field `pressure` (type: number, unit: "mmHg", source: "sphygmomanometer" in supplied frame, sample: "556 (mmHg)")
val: 60 (mmHg)
